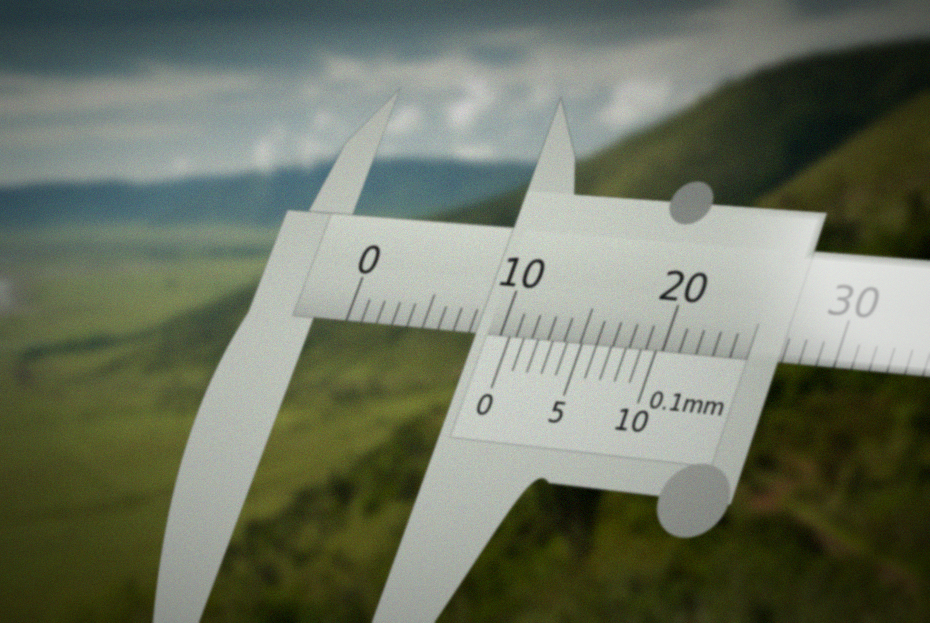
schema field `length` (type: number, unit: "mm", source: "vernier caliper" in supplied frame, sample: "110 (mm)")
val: 10.6 (mm)
